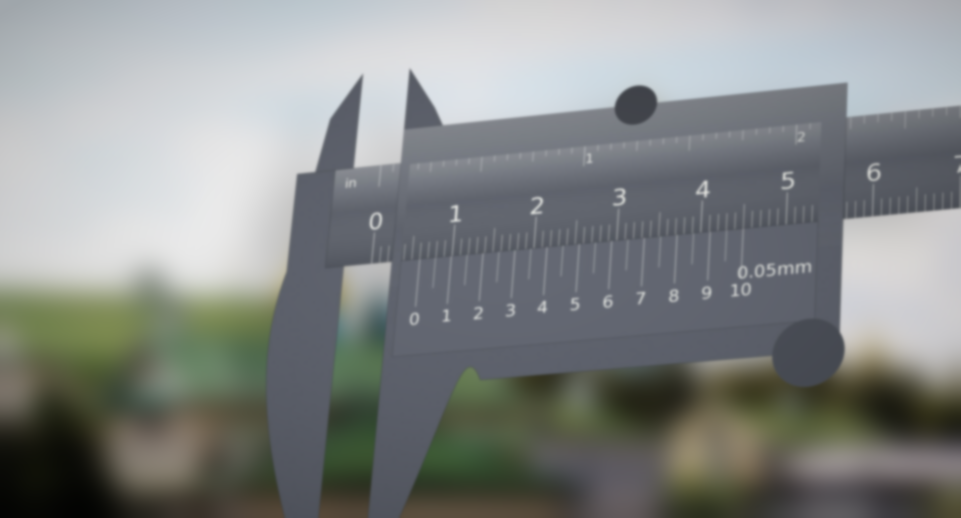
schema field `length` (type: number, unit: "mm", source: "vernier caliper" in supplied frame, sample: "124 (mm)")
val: 6.0 (mm)
